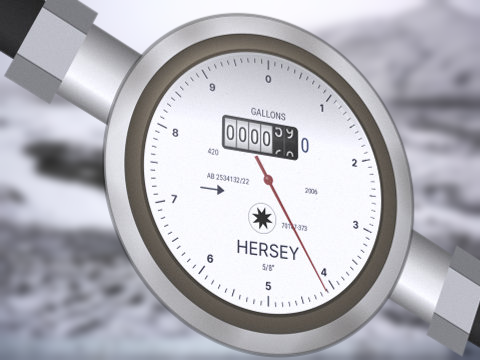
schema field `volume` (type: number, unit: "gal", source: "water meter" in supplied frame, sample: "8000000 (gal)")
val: 594.1 (gal)
